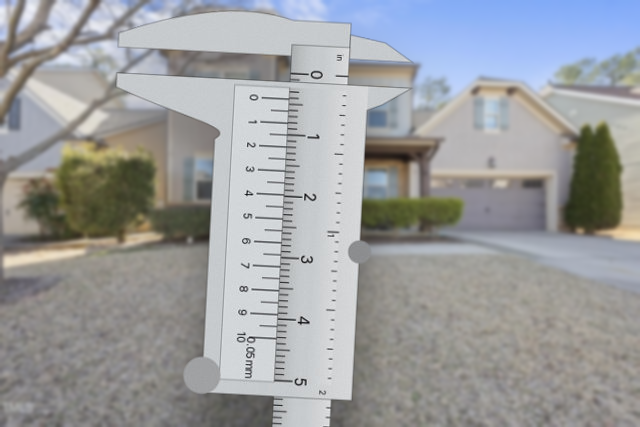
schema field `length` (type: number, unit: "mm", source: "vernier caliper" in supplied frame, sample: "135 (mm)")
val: 4.2 (mm)
